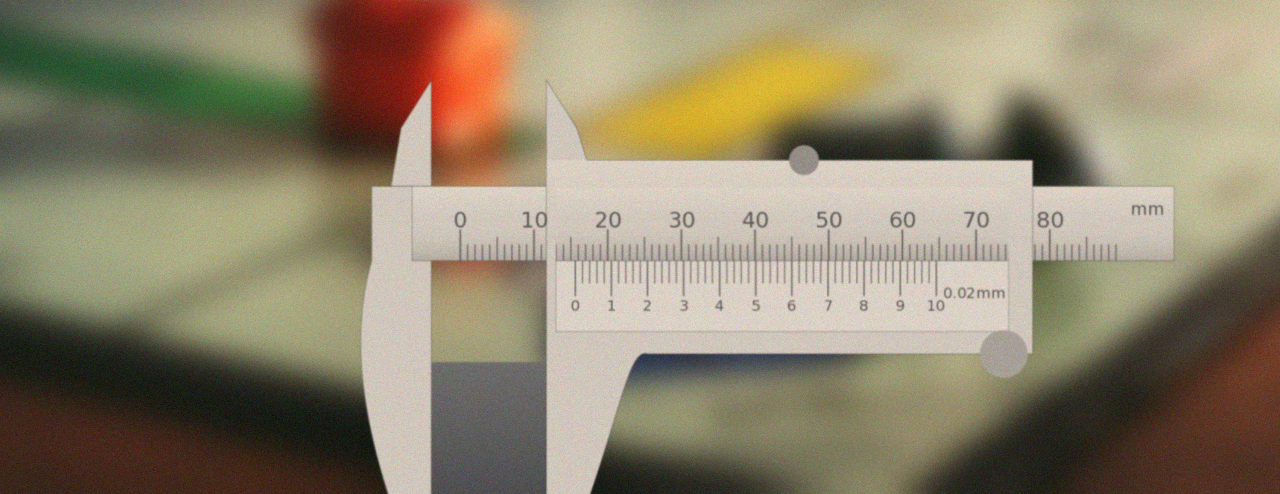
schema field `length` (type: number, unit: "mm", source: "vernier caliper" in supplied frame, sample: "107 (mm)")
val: 15.6 (mm)
